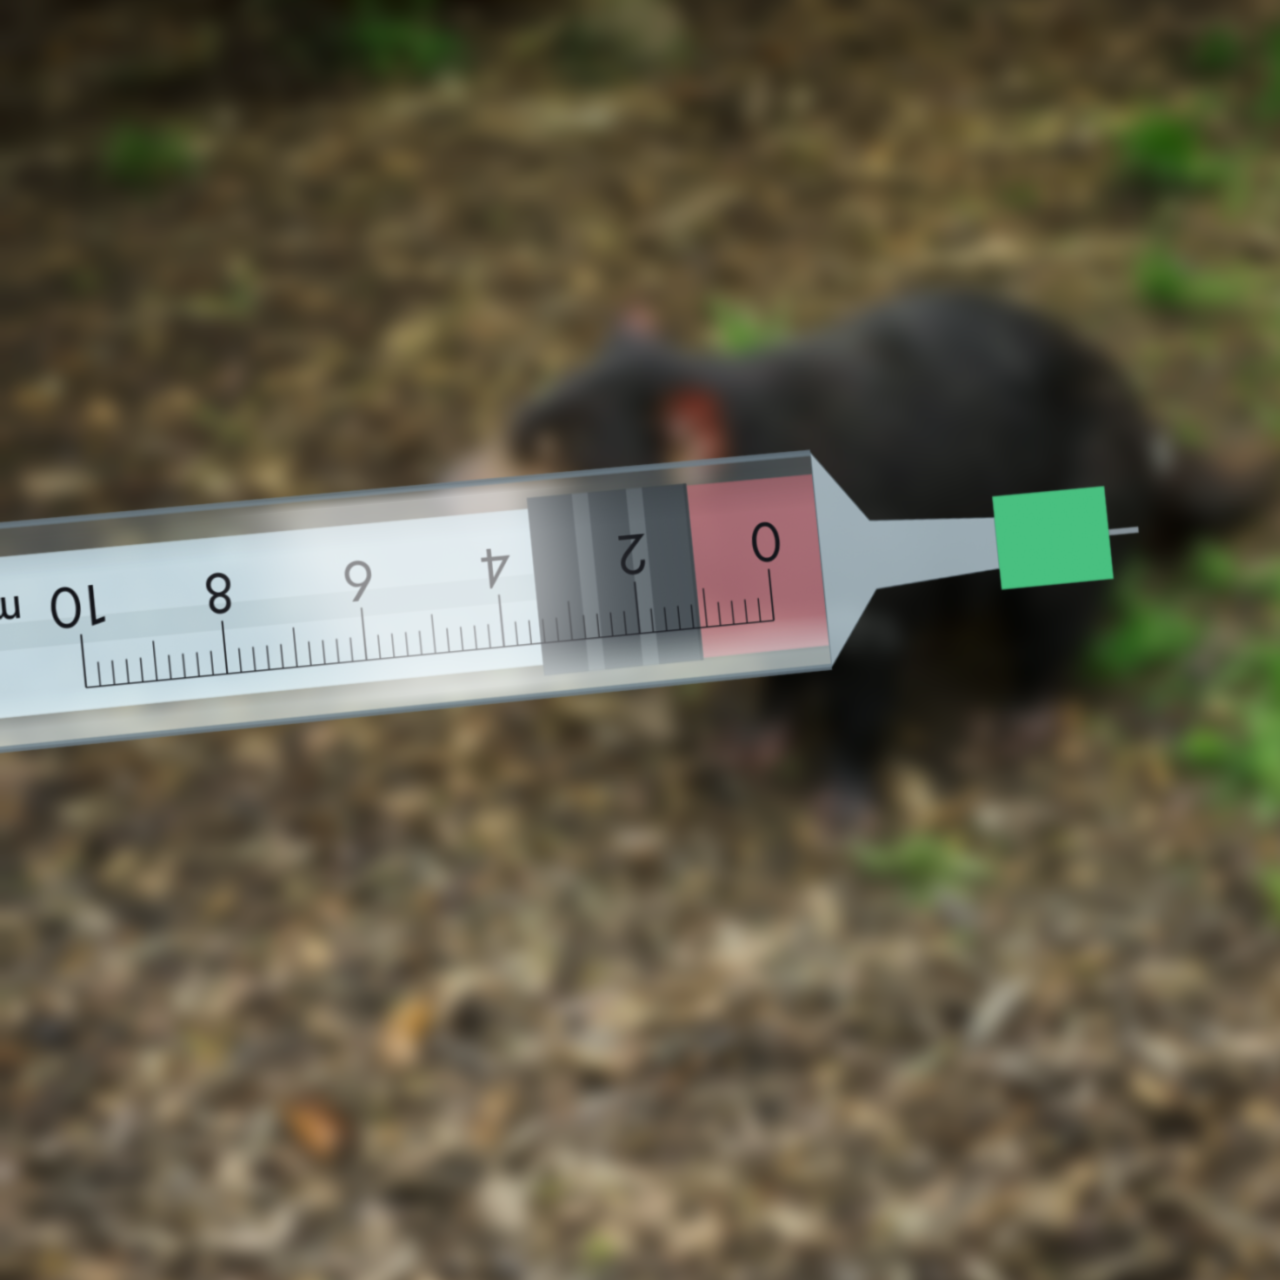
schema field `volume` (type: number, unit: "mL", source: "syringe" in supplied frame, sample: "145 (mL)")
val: 1.1 (mL)
